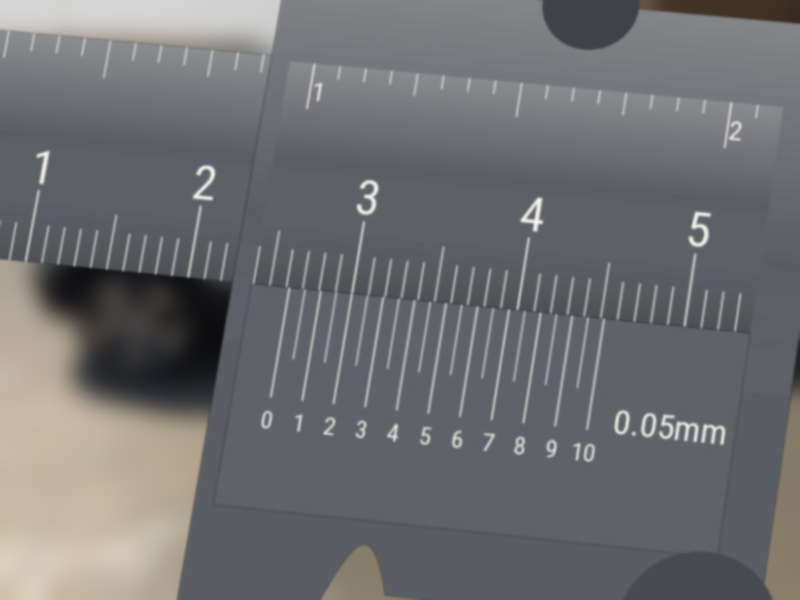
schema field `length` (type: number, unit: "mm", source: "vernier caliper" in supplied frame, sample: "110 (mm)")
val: 26.2 (mm)
